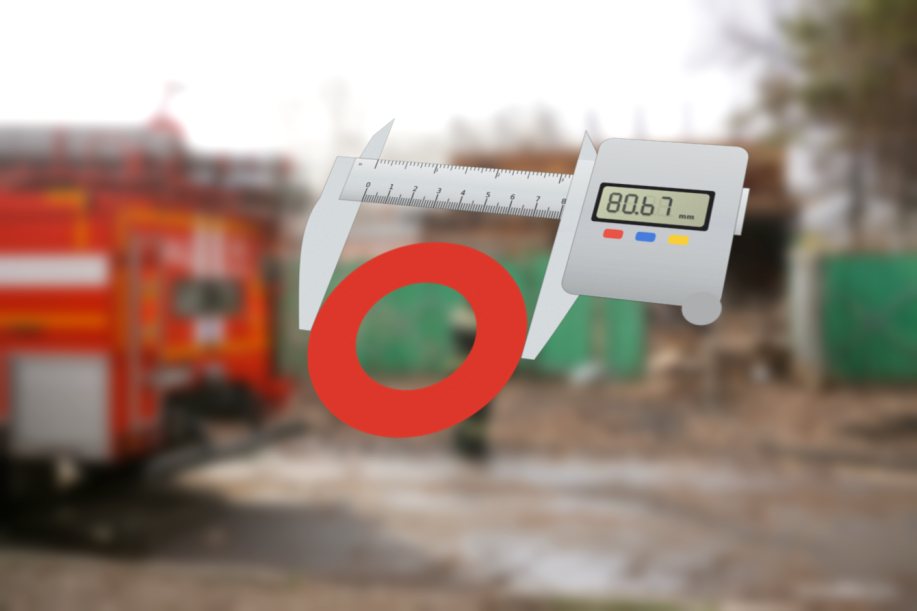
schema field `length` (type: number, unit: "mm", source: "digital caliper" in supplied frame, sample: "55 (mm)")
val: 80.67 (mm)
